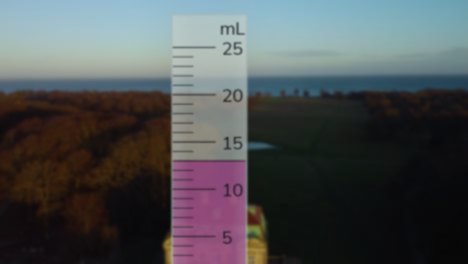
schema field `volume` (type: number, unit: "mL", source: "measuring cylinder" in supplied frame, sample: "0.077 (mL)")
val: 13 (mL)
